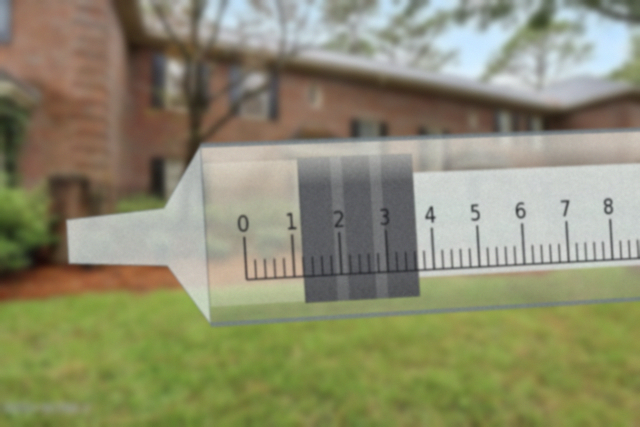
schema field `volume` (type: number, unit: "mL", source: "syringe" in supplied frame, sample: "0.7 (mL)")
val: 1.2 (mL)
